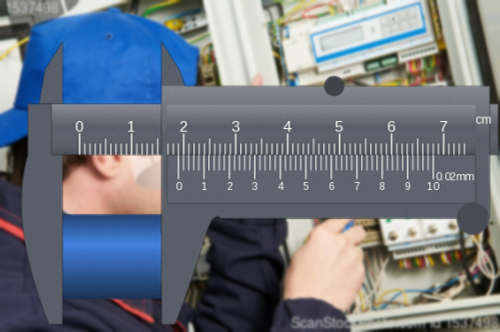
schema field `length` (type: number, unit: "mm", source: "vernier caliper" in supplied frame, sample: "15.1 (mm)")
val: 19.0 (mm)
